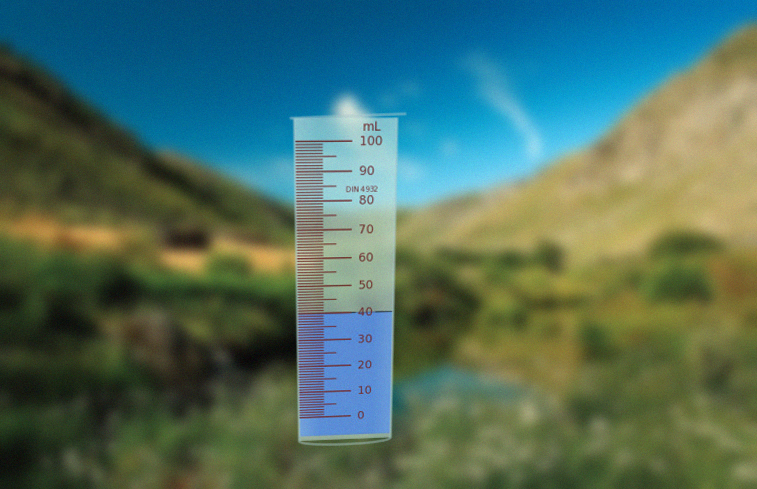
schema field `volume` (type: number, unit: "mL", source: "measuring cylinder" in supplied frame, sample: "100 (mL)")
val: 40 (mL)
